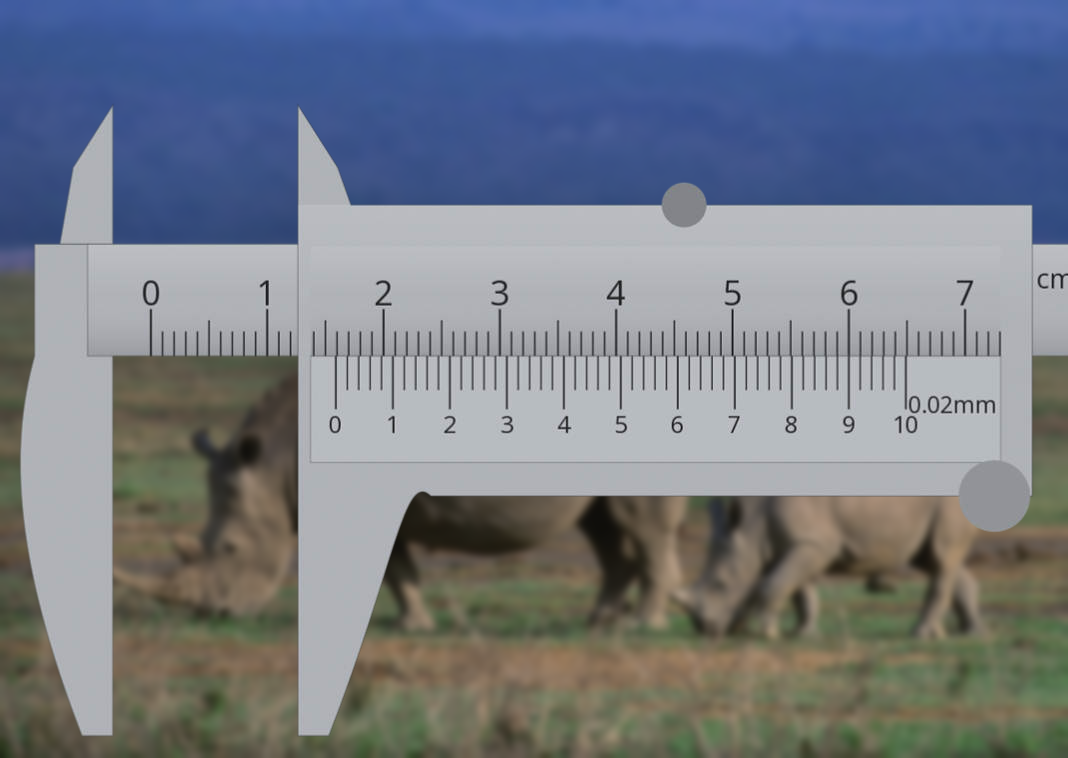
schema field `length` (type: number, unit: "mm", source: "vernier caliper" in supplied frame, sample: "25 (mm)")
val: 15.9 (mm)
